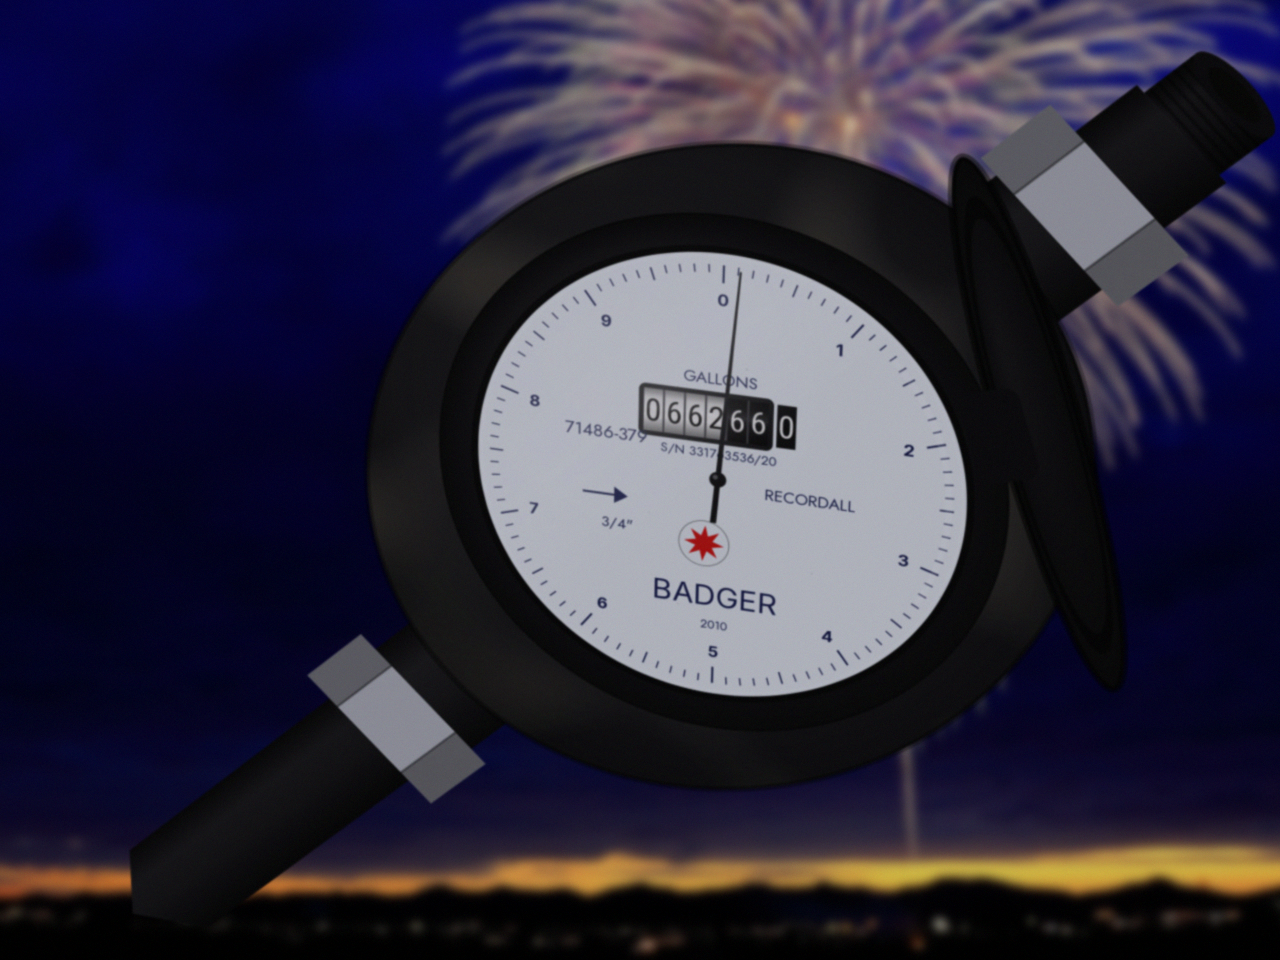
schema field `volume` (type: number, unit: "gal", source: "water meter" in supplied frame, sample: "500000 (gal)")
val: 662660.1 (gal)
